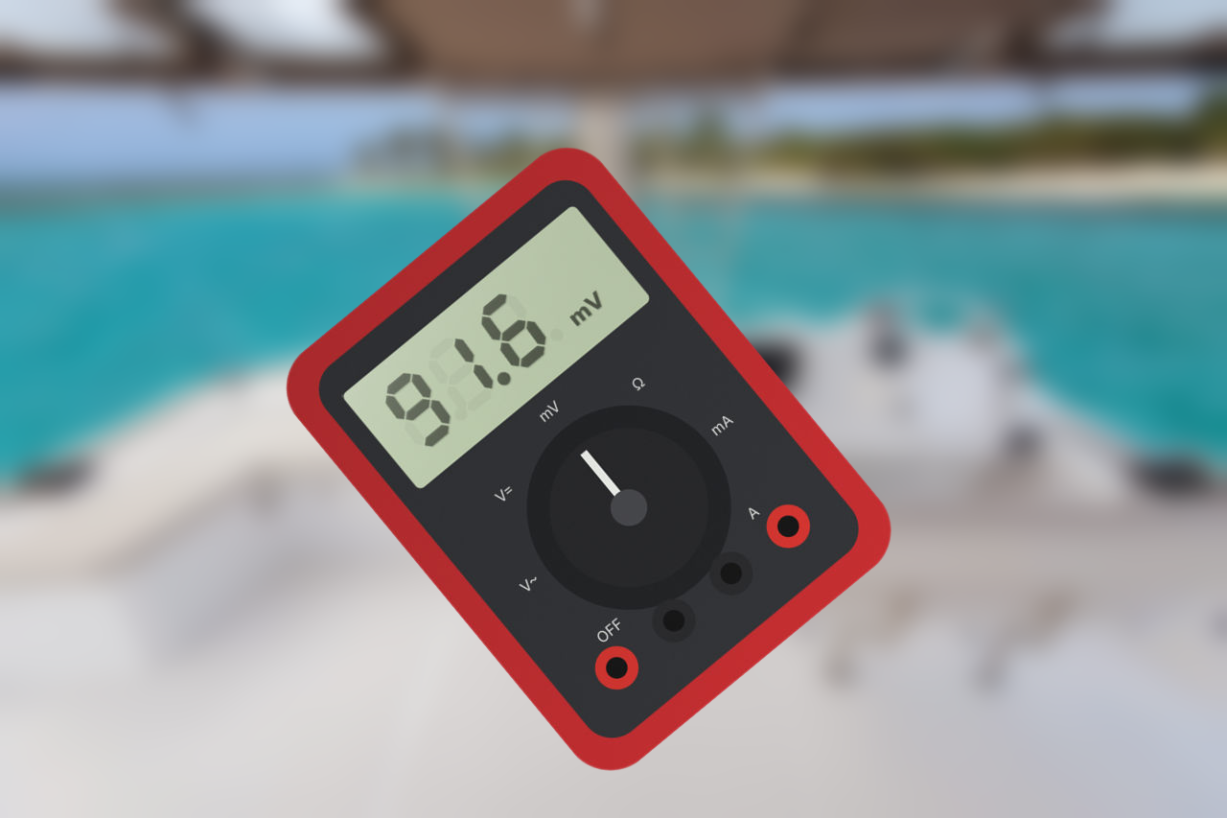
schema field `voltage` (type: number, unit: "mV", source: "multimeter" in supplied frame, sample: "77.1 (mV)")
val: 91.6 (mV)
